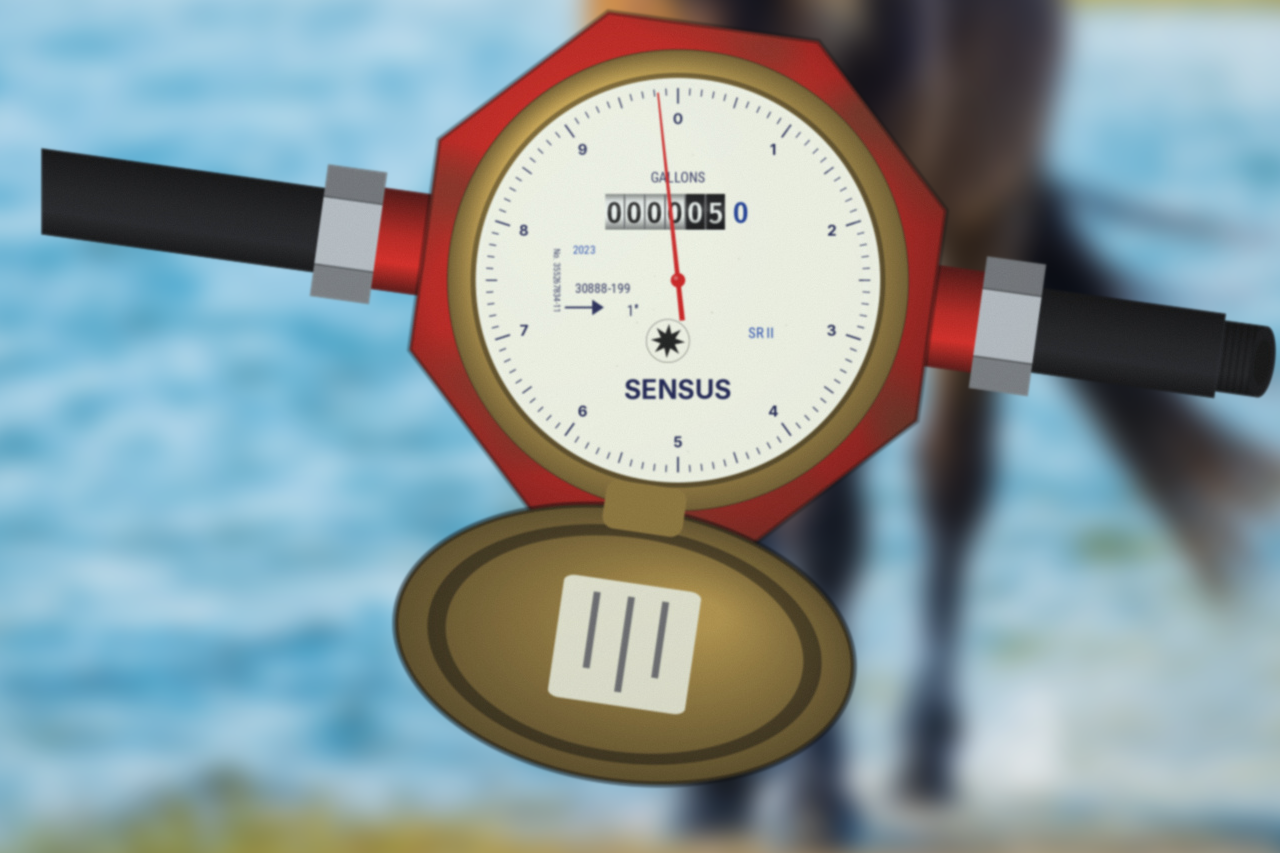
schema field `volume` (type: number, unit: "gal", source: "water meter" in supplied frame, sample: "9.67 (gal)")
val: 49.8 (gal)
